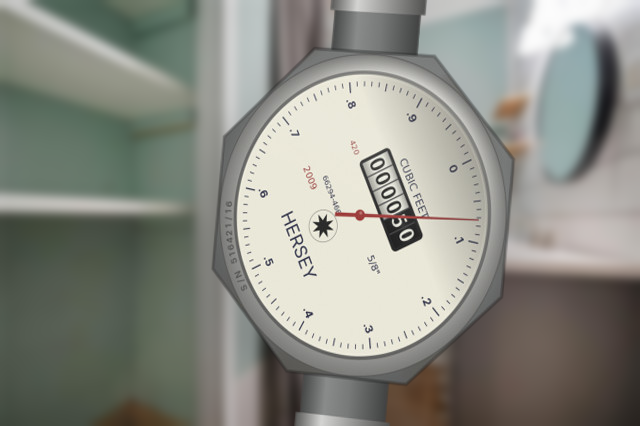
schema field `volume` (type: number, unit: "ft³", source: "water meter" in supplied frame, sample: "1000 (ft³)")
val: 50.07 (ft³)
